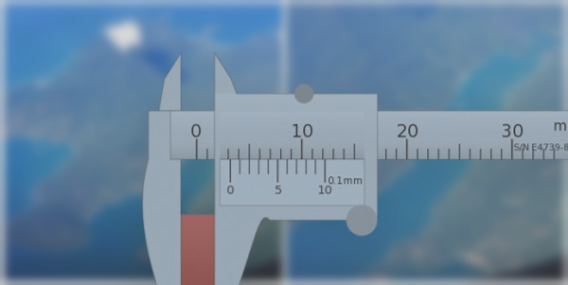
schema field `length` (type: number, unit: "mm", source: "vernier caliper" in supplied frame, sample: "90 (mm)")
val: 3.2 (mm)
